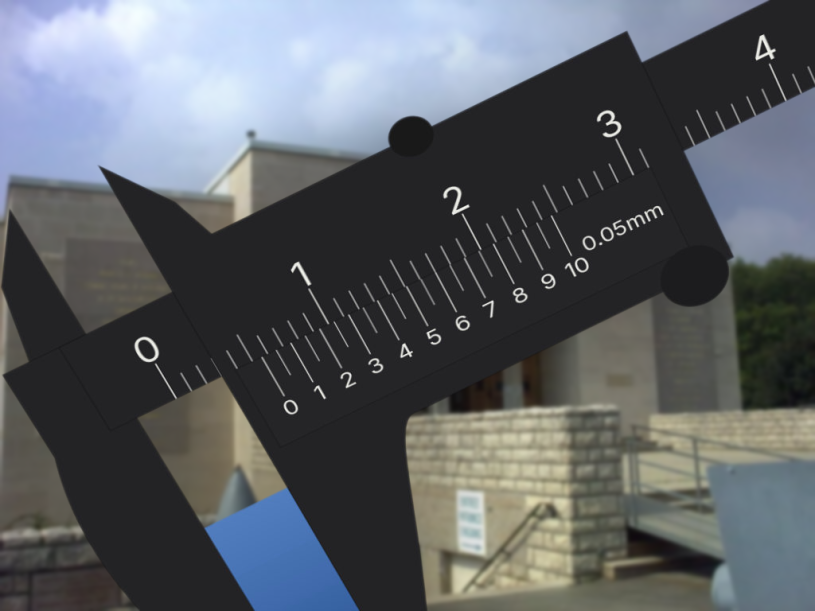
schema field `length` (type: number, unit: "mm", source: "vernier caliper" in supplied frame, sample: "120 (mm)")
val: 5.6 (mm)
